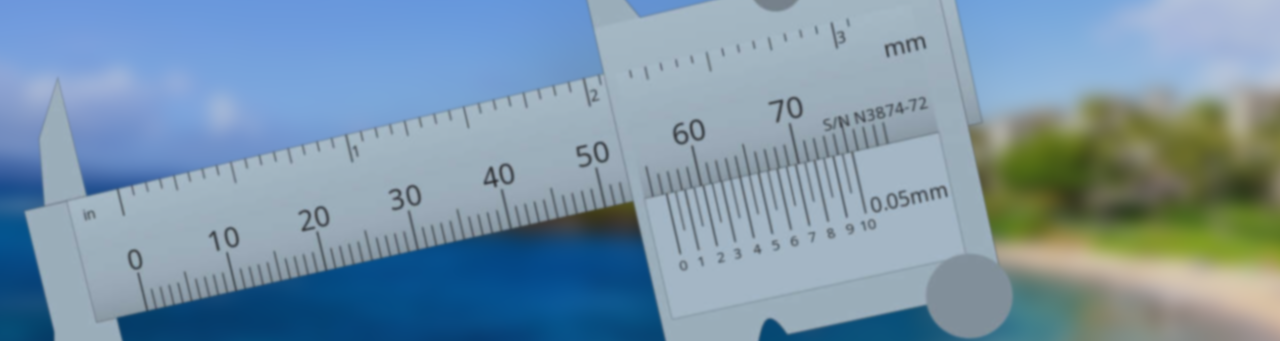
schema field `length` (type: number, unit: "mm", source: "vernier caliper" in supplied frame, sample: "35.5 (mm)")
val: 56.4 (mm)
